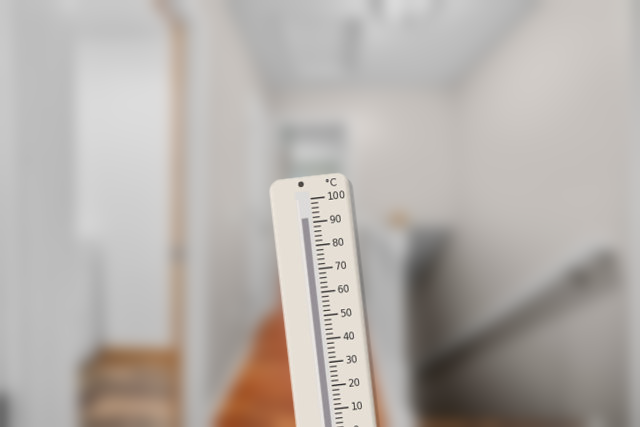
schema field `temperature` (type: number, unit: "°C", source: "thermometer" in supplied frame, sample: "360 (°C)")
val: 92 (°C)
